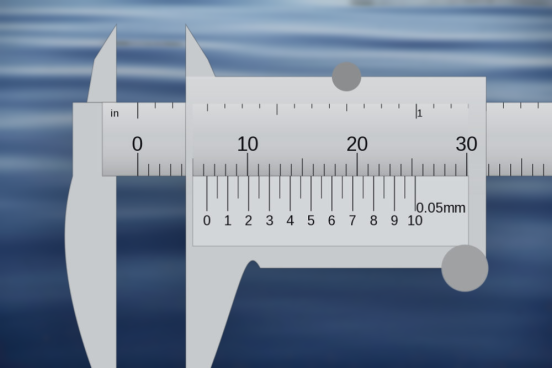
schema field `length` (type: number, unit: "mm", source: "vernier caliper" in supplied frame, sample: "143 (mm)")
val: 6.3 (mm)
